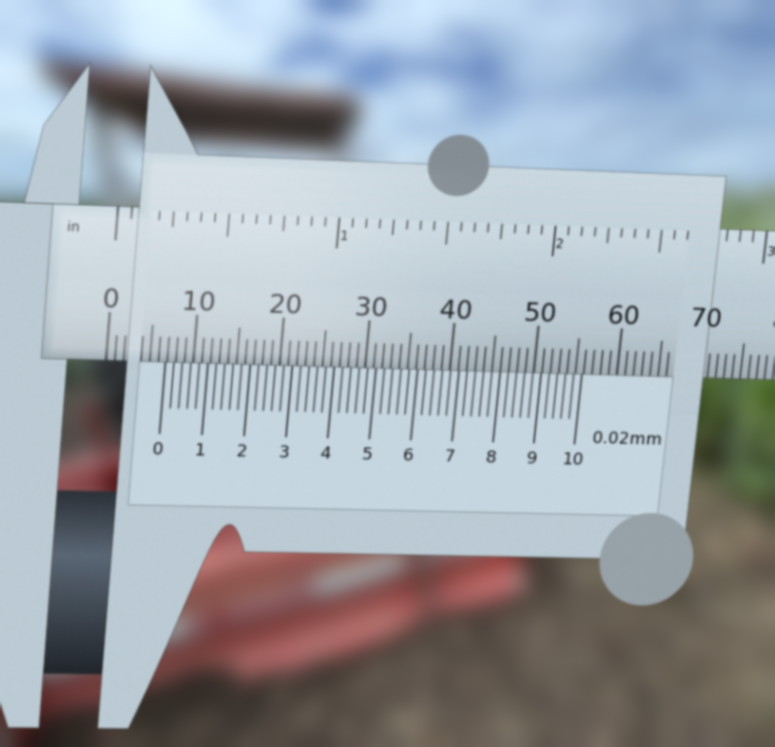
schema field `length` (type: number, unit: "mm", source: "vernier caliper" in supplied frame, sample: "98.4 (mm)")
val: 6.8 (mm)
